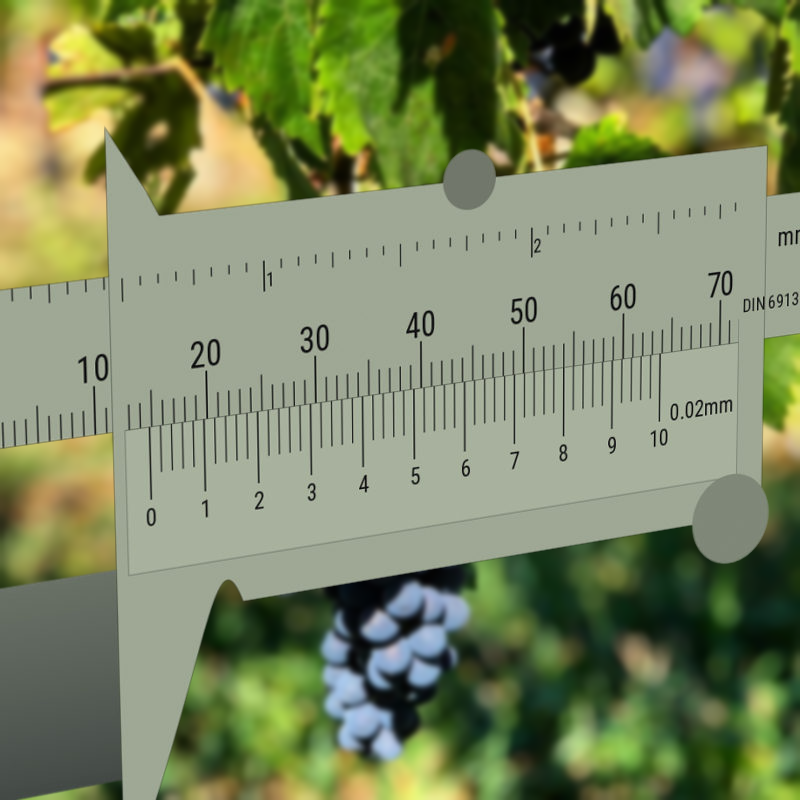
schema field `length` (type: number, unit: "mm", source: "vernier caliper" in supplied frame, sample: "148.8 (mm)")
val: 14.8 (mm)
